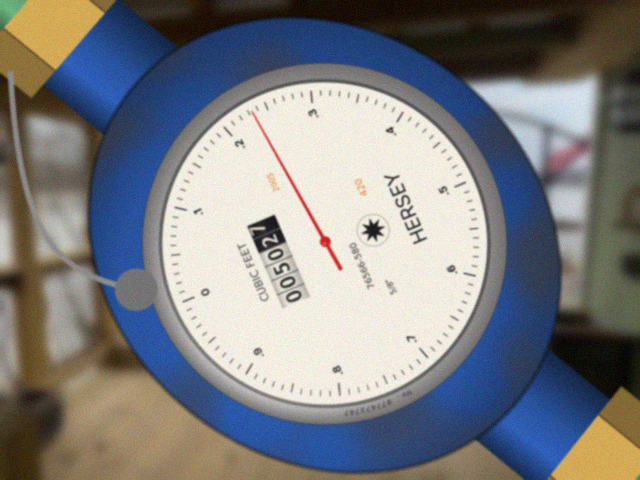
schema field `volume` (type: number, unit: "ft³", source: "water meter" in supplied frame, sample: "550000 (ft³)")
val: 5027.23 (ft³)
